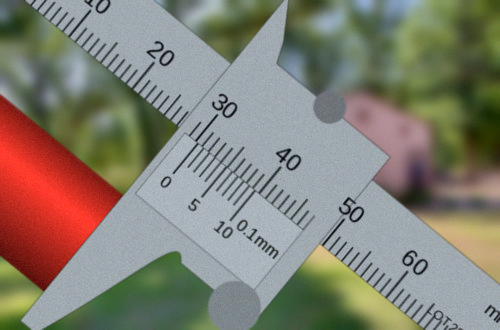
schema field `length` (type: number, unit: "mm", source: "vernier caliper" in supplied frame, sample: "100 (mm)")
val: 30.4 (mm)
